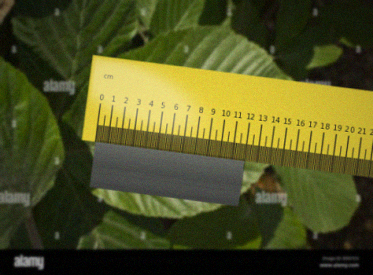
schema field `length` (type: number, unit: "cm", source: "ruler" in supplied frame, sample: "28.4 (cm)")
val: 12 (cm)
